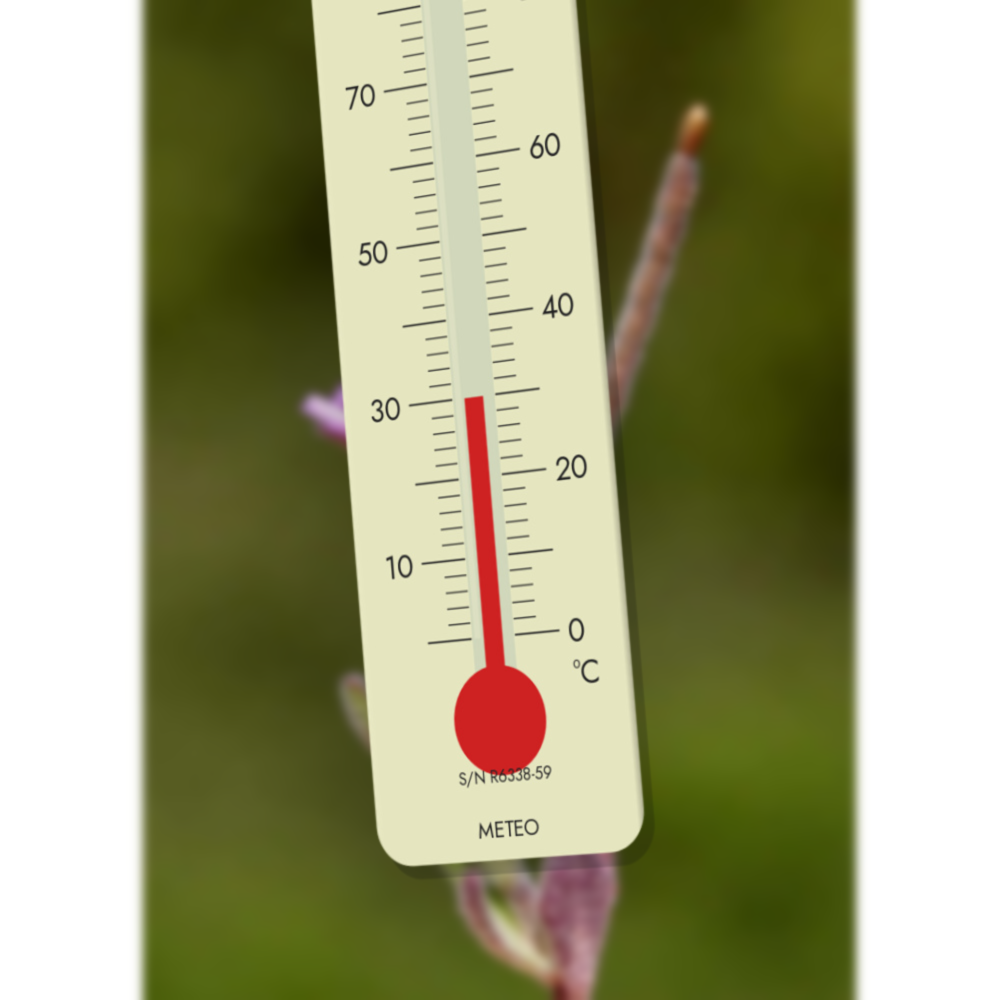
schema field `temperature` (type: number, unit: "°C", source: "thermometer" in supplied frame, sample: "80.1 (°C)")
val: 30 (°C)
